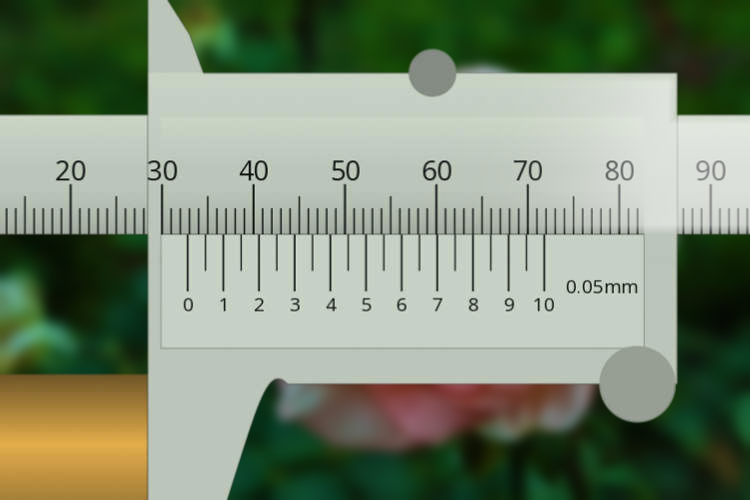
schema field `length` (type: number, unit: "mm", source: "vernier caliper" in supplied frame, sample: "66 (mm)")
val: 32.8 (mm)
